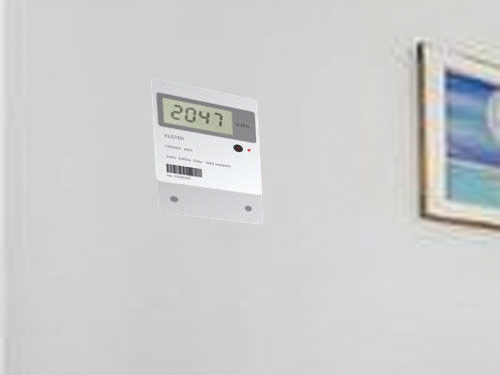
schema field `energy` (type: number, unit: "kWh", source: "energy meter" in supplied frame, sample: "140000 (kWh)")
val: 2047 (kWh)
